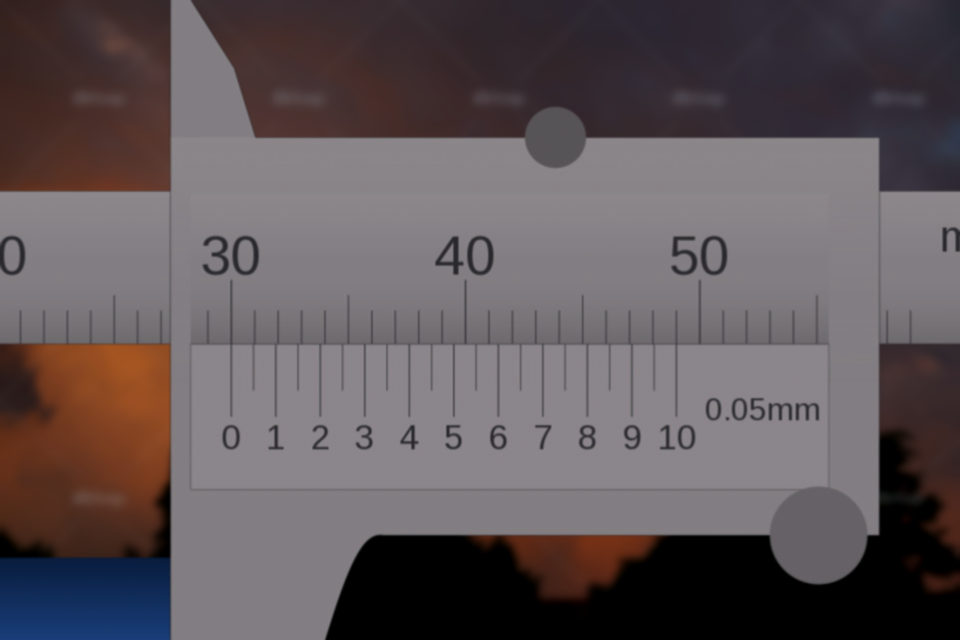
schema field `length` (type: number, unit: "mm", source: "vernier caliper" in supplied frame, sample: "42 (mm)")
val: 30.0 (mm)
